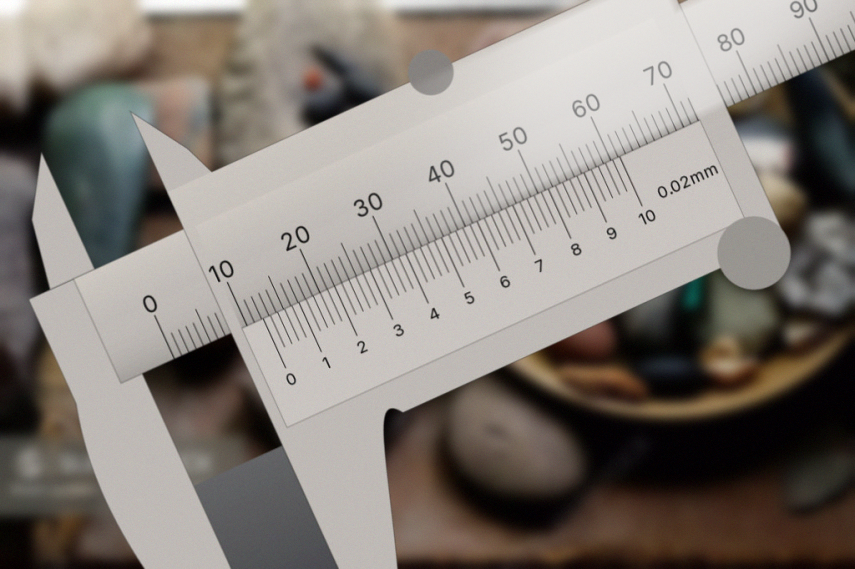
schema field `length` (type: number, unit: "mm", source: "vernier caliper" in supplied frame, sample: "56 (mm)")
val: 12.2 (mm)
